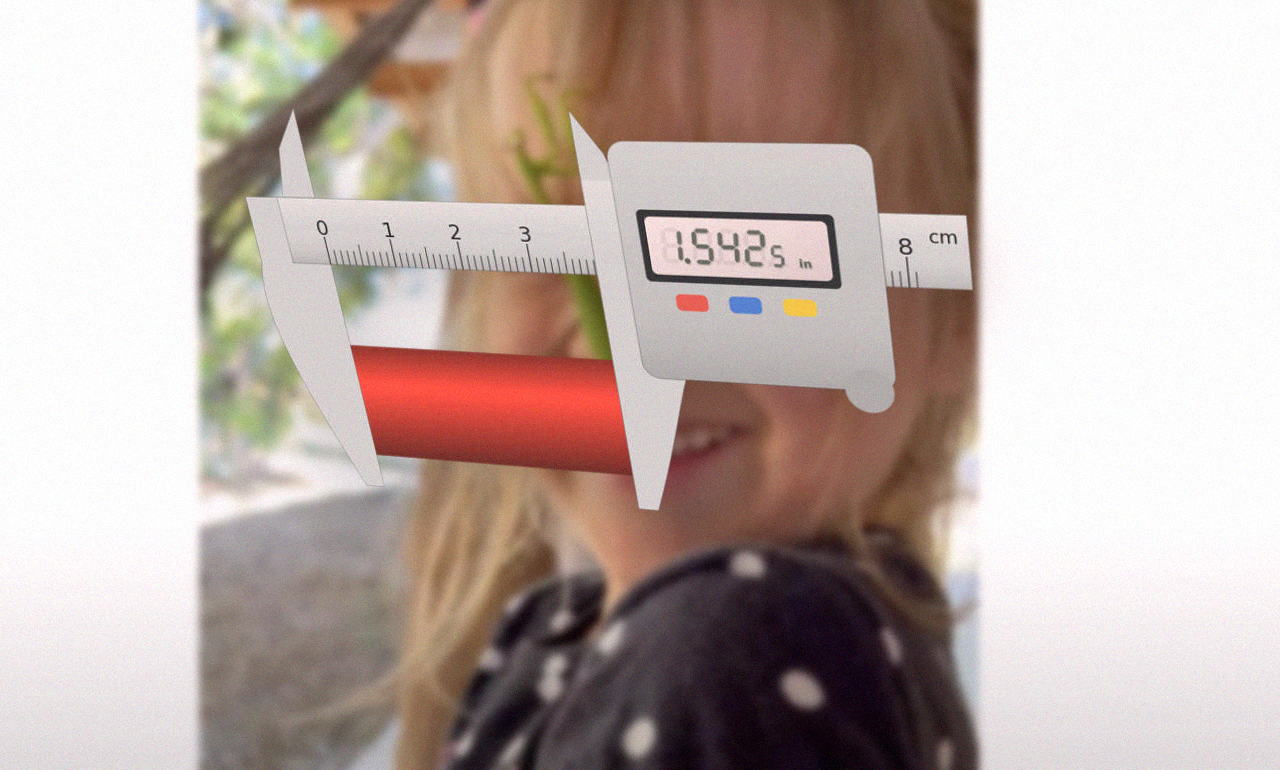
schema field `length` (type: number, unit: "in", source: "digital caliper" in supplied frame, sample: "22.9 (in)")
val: 1.5425 (in)
